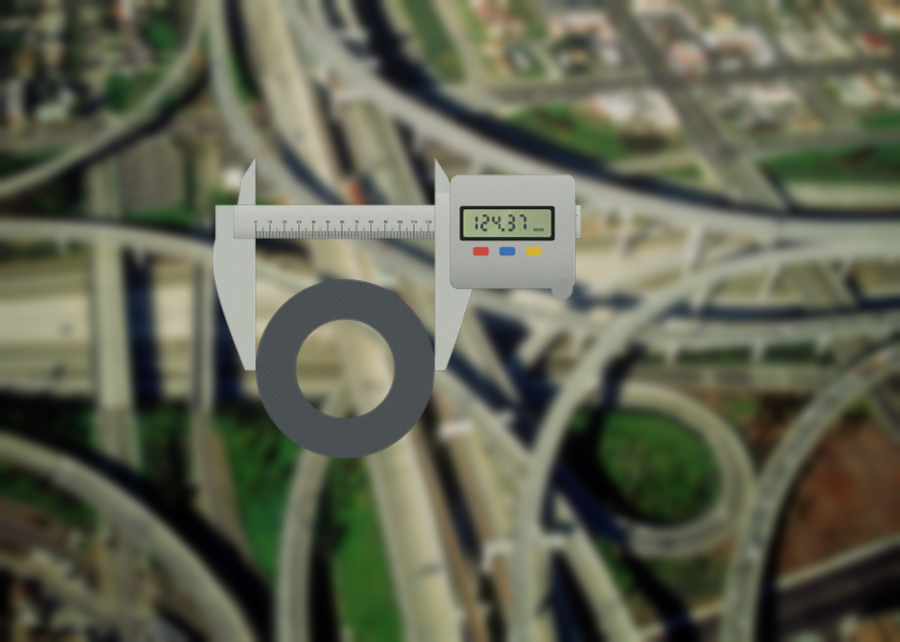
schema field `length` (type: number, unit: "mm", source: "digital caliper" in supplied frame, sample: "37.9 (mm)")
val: 124.37 (mm)
